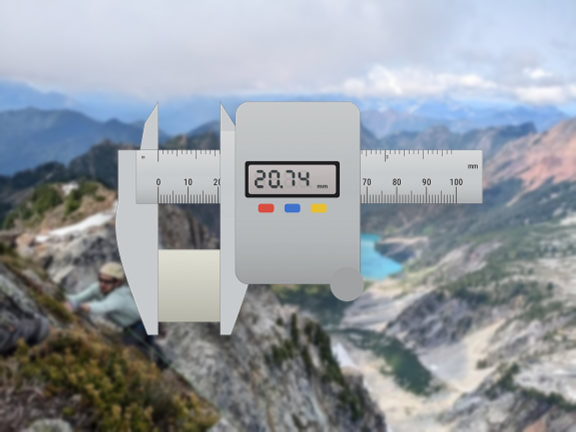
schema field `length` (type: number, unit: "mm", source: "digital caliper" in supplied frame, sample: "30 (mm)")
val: 20.74 (mm)
